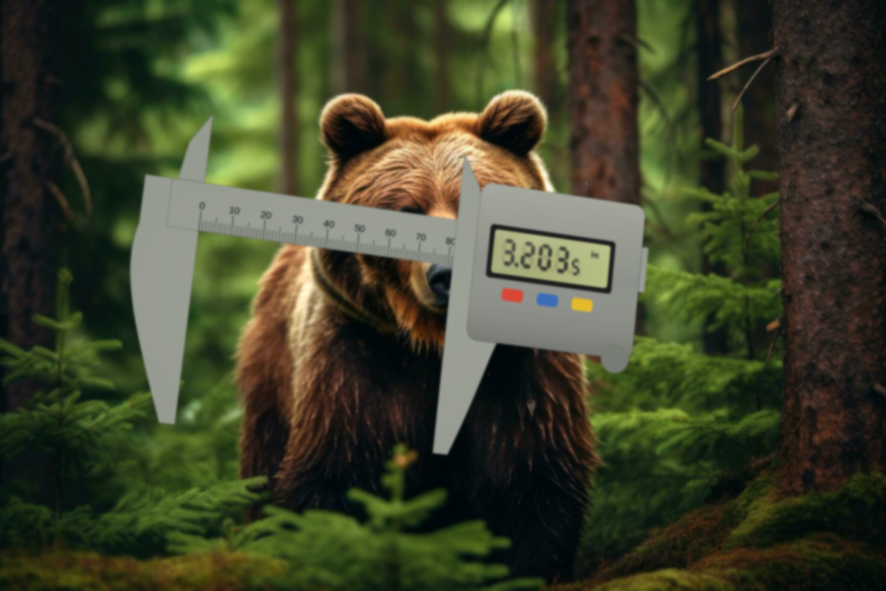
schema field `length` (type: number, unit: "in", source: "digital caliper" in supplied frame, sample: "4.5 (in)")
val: 3.2035 (in)
